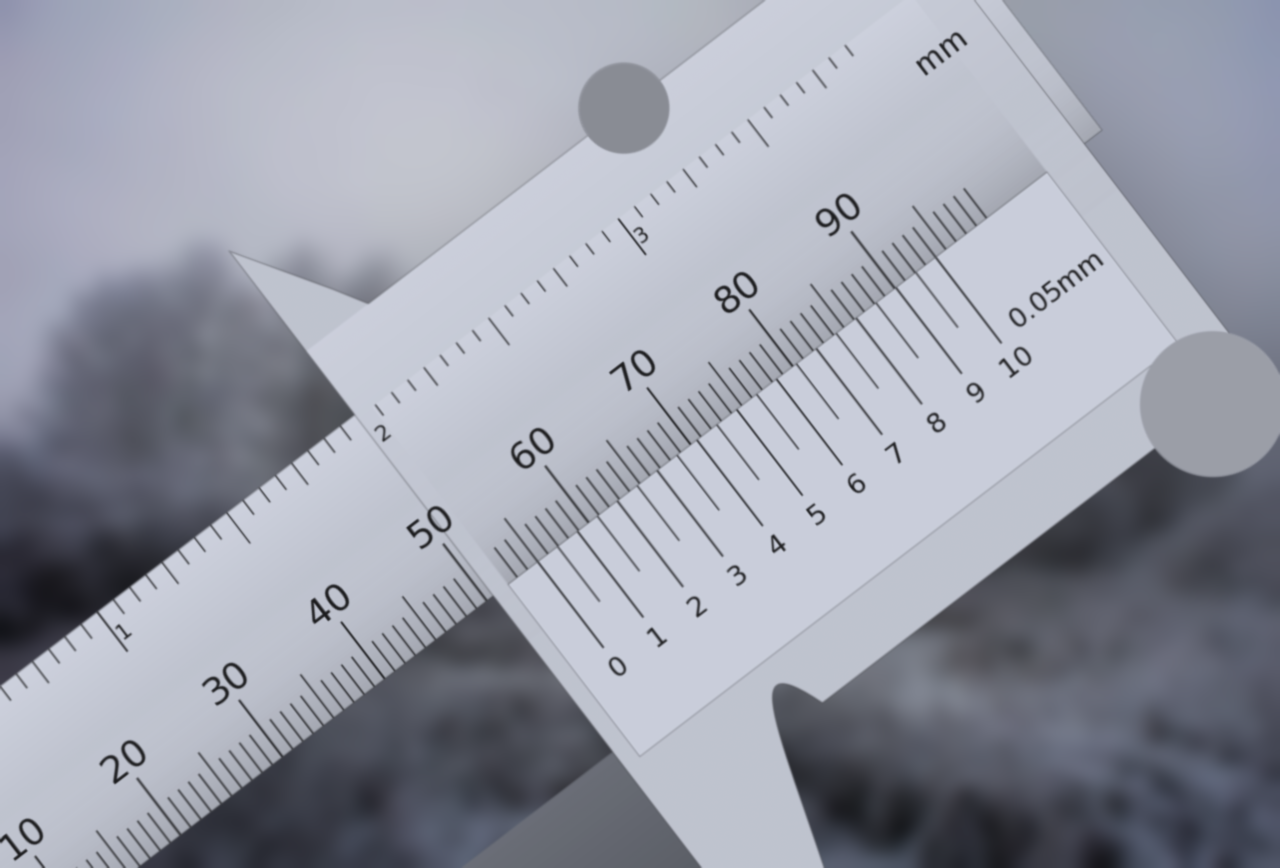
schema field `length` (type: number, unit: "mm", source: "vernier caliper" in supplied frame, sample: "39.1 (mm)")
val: 55.0 (mm)
